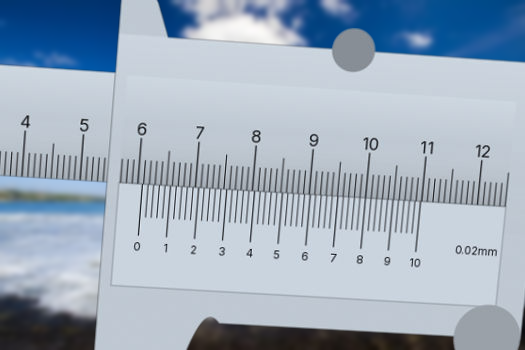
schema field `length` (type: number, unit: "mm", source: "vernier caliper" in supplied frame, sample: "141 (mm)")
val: 60.8 (mm)
